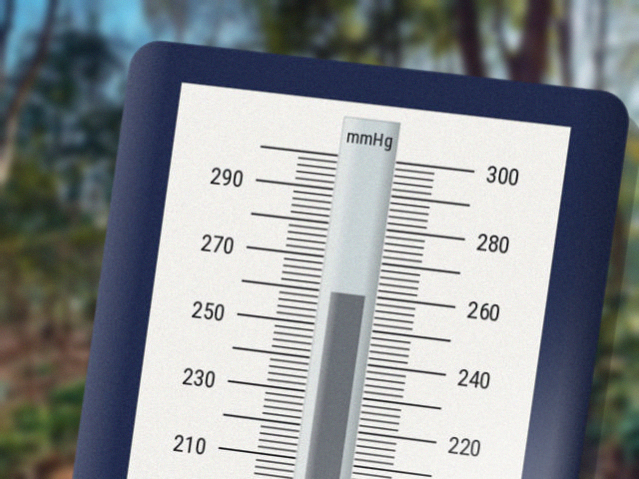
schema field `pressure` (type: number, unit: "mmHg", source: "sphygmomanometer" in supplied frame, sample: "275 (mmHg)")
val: 260 (mmHg)
